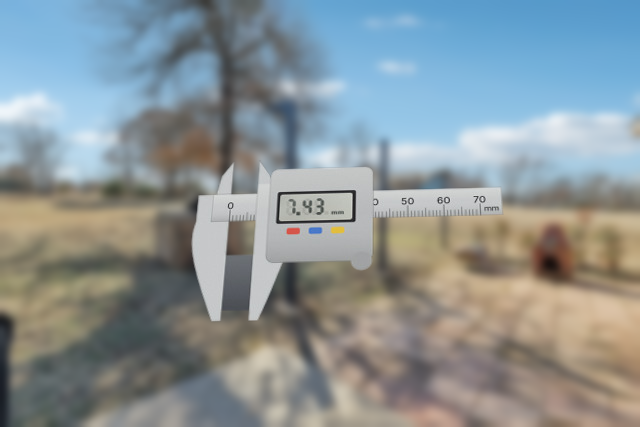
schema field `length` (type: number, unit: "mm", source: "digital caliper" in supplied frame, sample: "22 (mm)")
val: 7.43 (mm)
